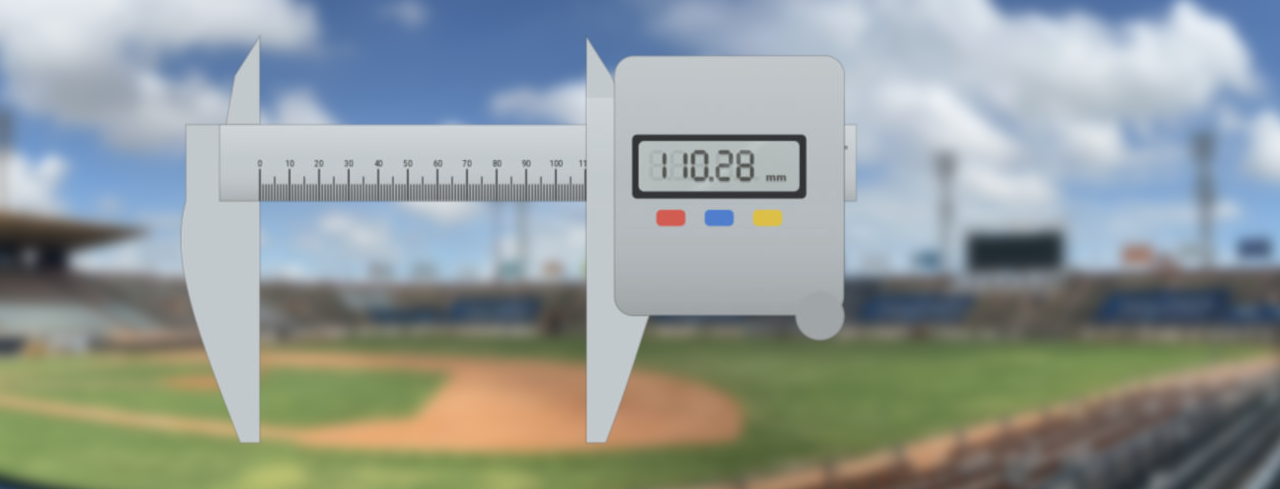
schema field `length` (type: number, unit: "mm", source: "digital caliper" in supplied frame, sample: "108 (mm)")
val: 110.28 (mm)
